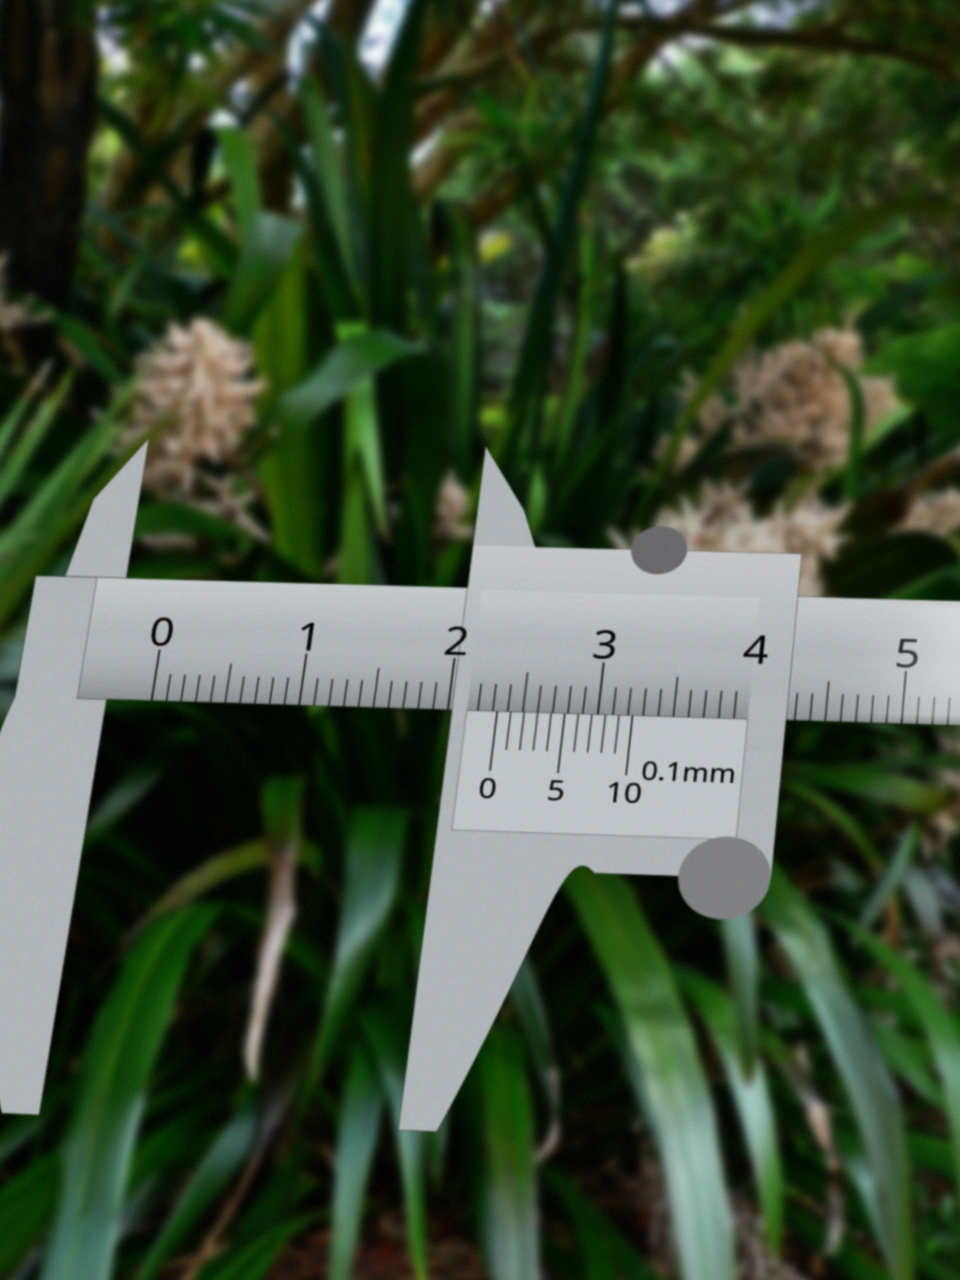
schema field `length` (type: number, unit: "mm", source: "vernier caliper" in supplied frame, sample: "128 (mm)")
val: 23.3 (mm)
